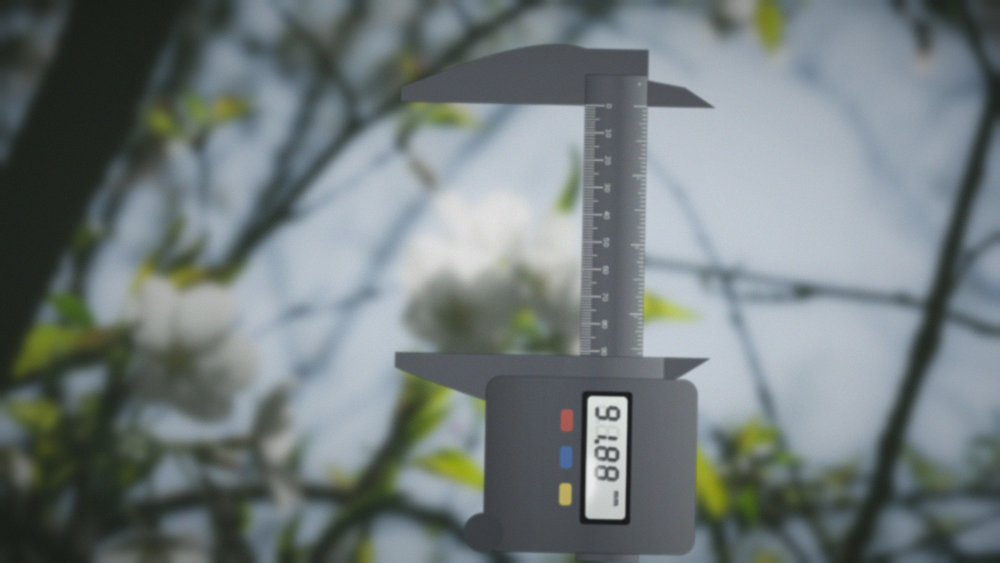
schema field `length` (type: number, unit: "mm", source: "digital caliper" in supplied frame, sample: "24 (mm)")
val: 91.88 (mm)
